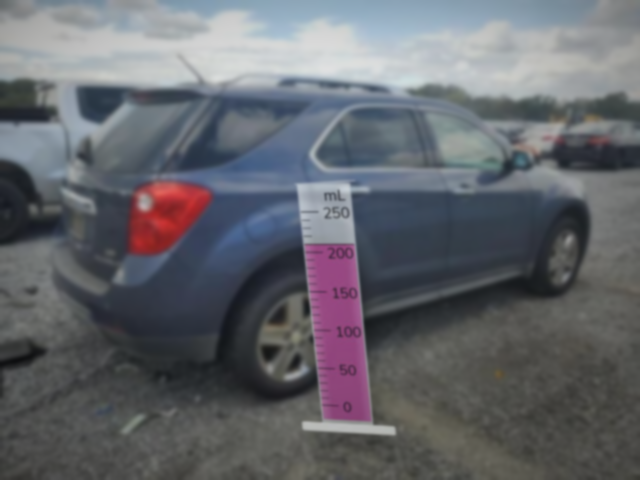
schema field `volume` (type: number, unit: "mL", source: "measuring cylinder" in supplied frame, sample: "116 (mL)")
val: 210 (mL)
